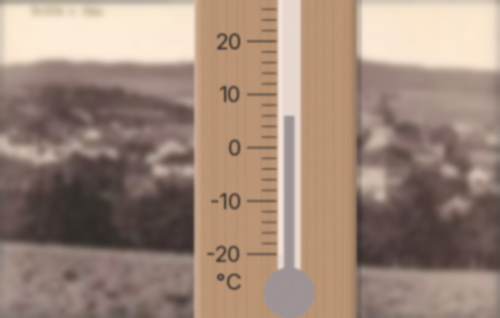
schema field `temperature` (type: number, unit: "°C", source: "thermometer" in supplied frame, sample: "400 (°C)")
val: 6 (°C)
